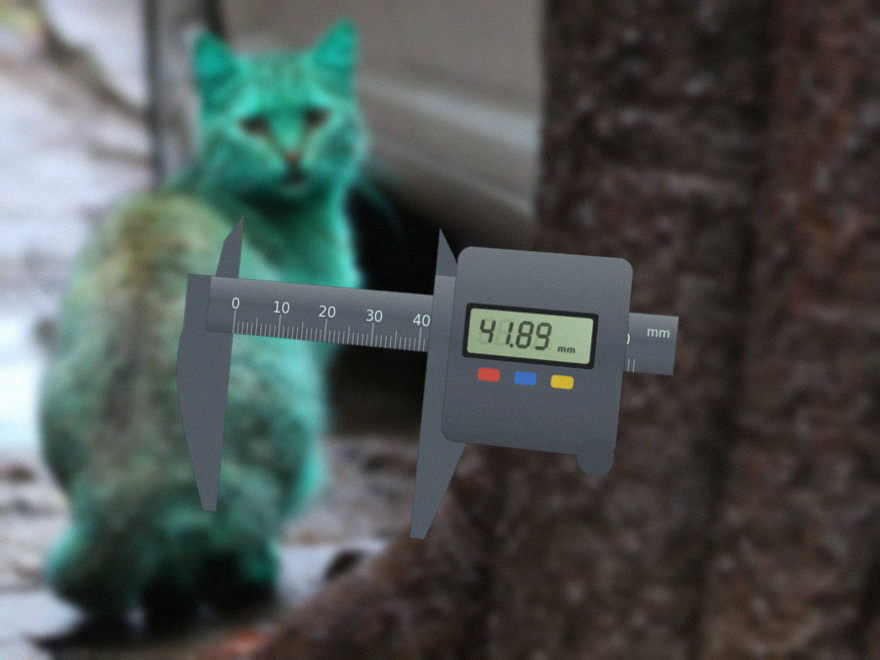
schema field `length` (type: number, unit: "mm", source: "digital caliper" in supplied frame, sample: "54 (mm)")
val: 41.89 (mm)
